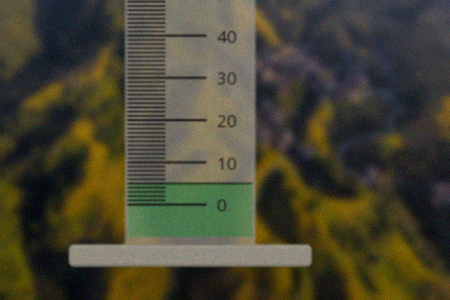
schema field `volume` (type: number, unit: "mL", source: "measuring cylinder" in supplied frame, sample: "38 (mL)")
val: 5 (mL)
